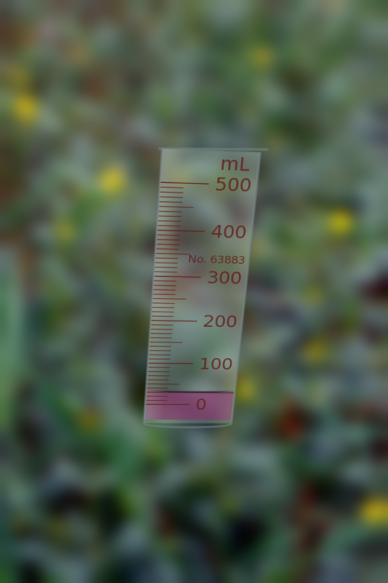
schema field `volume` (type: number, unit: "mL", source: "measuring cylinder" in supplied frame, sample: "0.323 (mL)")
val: 30 (mL)
